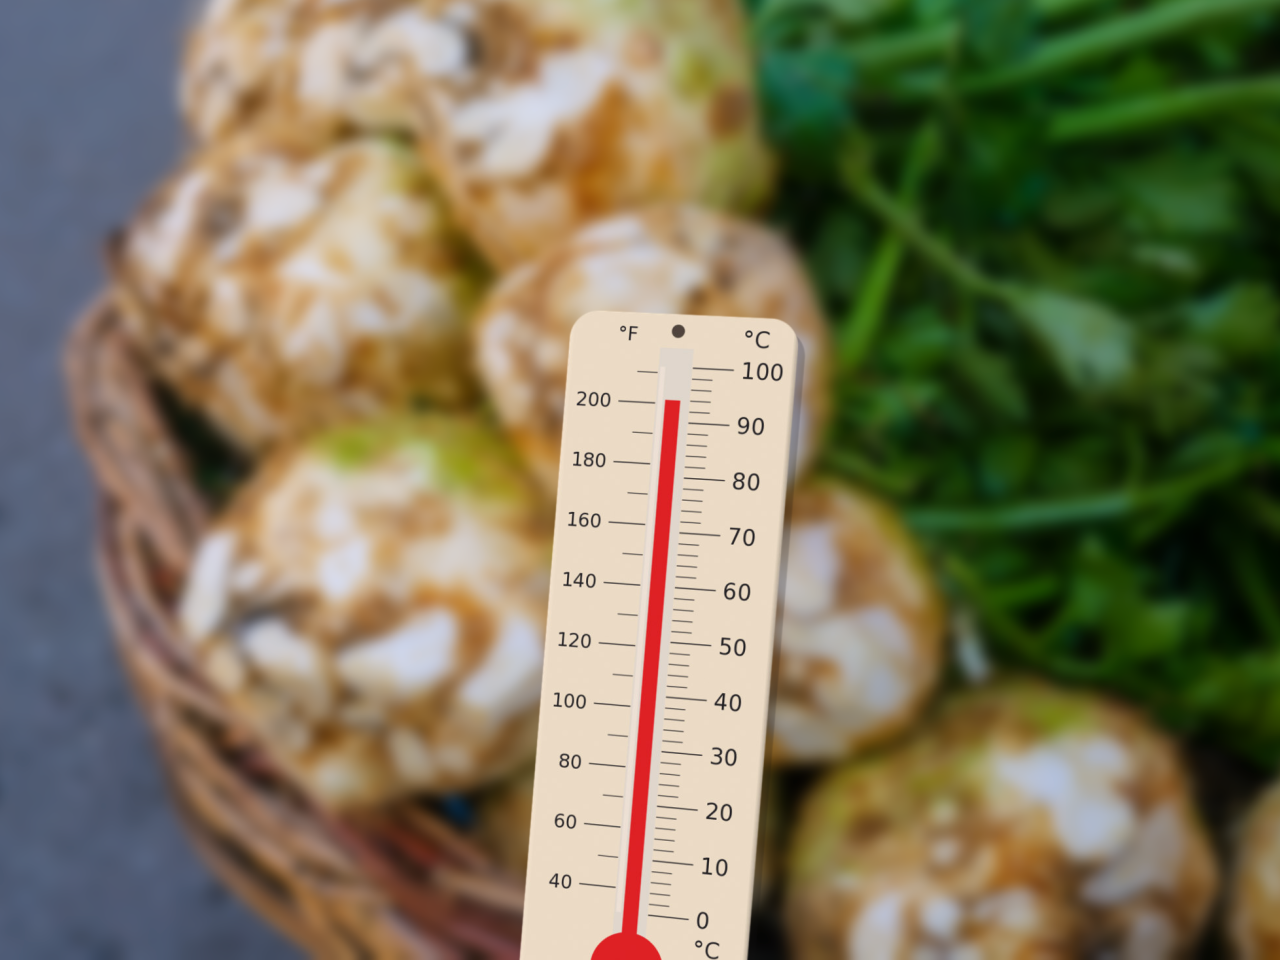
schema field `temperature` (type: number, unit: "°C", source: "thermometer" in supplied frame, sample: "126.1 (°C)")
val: 94 (°C)
